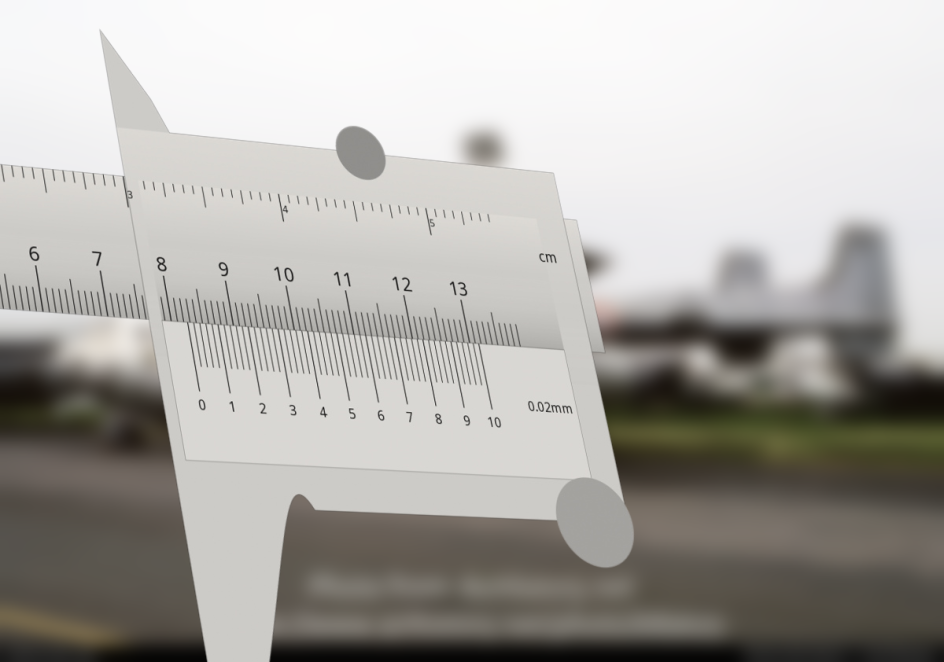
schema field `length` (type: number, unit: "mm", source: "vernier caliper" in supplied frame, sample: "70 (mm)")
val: 82.6 (mm)
